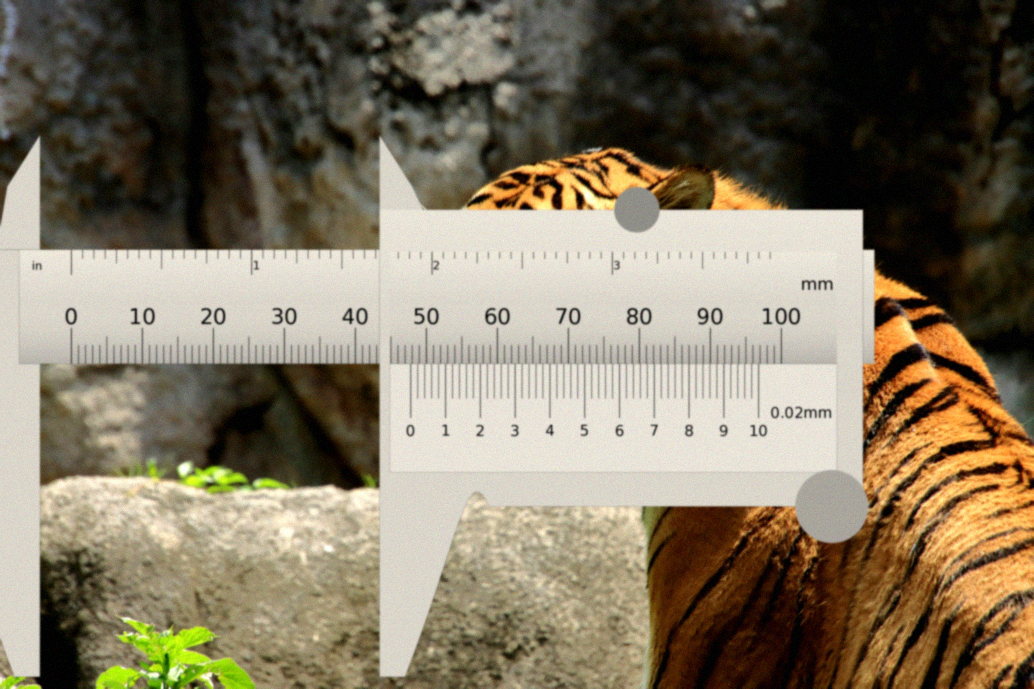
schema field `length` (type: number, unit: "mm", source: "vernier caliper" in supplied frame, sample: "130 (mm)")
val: 47.8 (mm)
